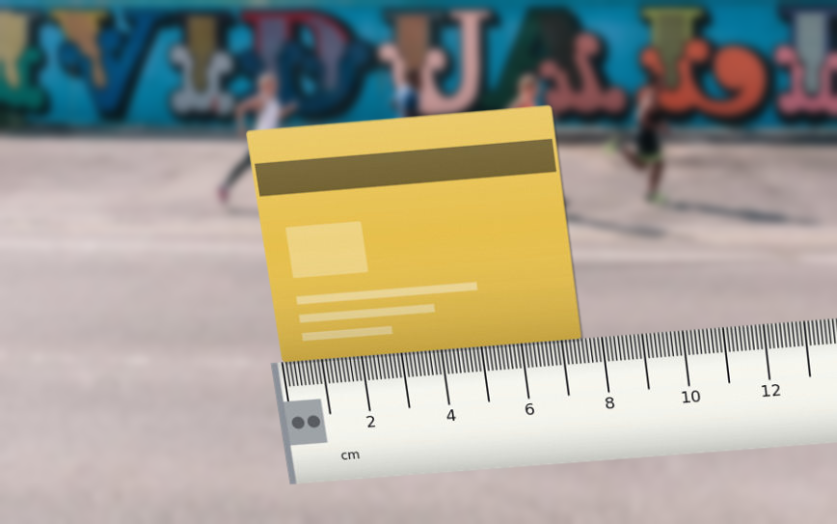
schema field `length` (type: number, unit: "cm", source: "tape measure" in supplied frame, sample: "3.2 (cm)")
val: 7.5 (cm)
